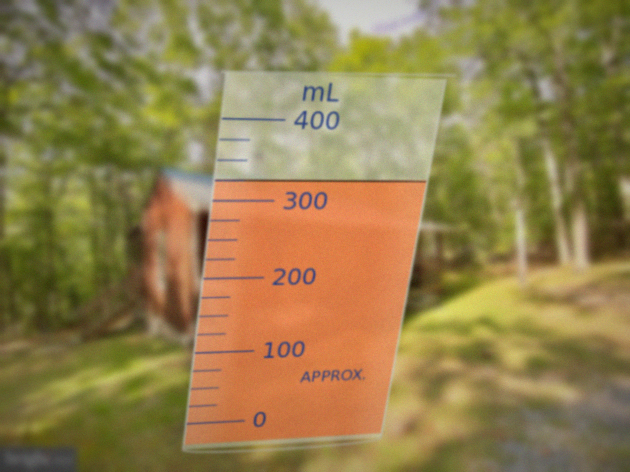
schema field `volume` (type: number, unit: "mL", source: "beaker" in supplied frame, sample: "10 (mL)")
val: 325 (mL)
